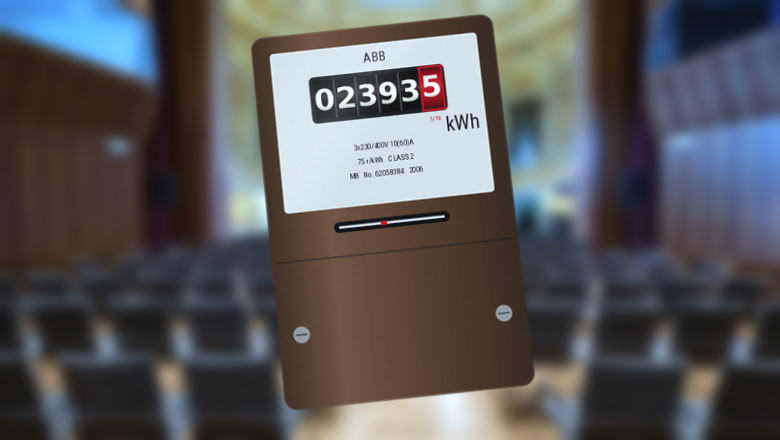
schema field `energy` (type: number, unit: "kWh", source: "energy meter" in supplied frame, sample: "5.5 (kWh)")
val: 2393.5 (kWh)
